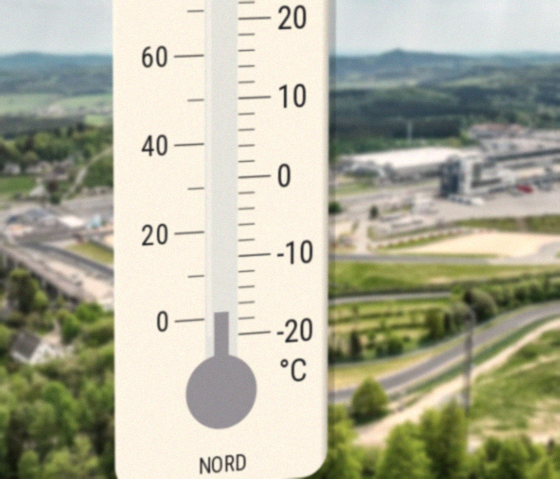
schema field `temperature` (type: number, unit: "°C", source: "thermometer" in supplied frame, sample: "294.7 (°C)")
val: -17 (°C)
